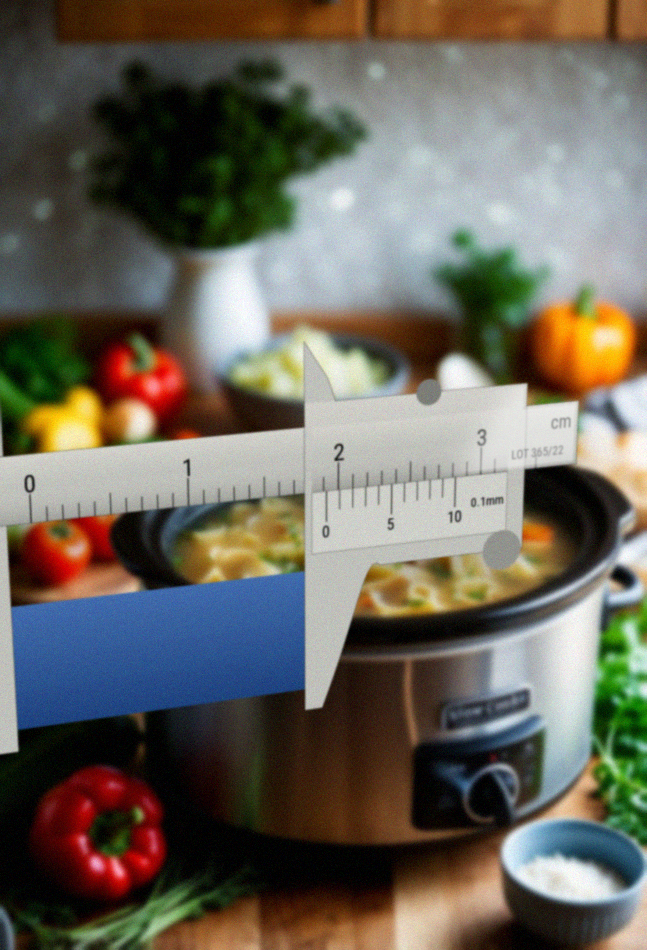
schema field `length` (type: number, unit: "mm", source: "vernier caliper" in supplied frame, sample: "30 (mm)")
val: 19.2 (mm)
